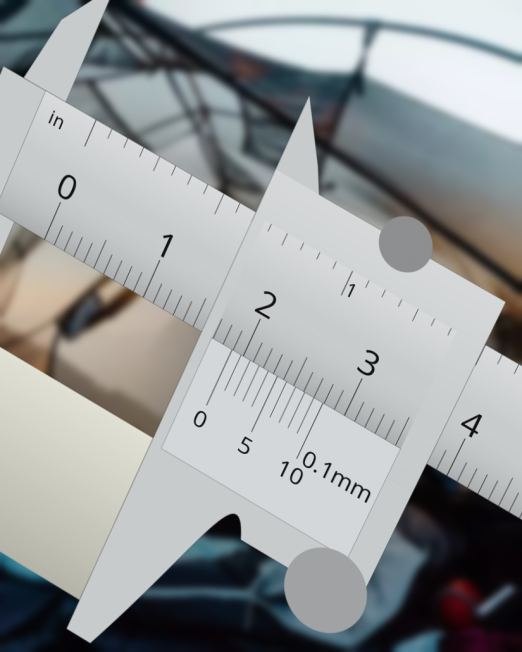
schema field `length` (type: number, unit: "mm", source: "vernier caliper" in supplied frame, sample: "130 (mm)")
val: 18.9 (mm)
